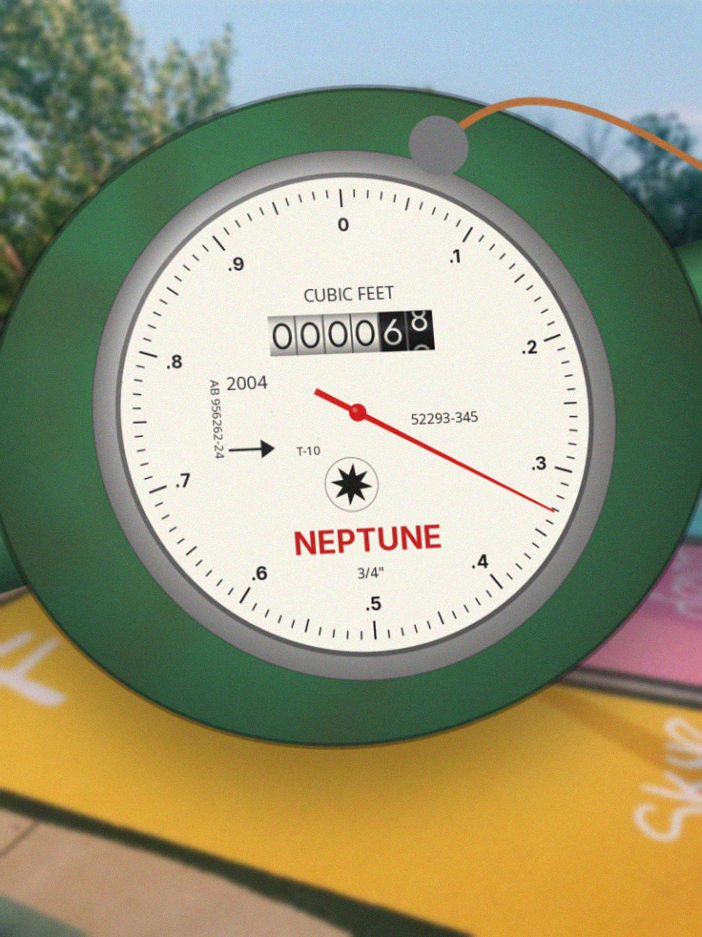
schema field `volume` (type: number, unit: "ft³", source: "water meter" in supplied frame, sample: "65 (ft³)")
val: 68.33 (ft³)
